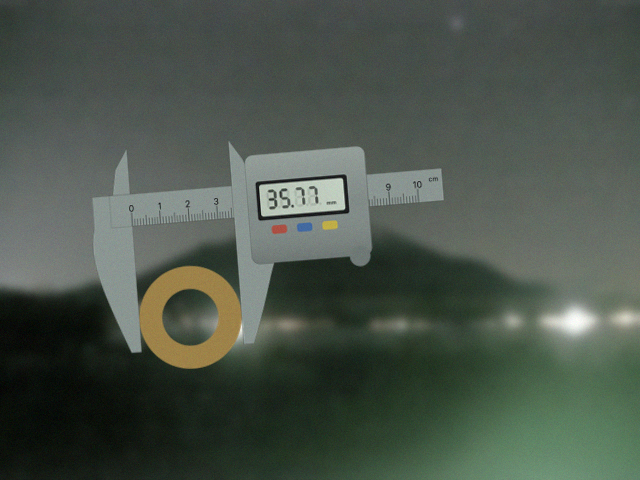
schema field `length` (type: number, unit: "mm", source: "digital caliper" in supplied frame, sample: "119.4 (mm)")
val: 35.77 (mm)
